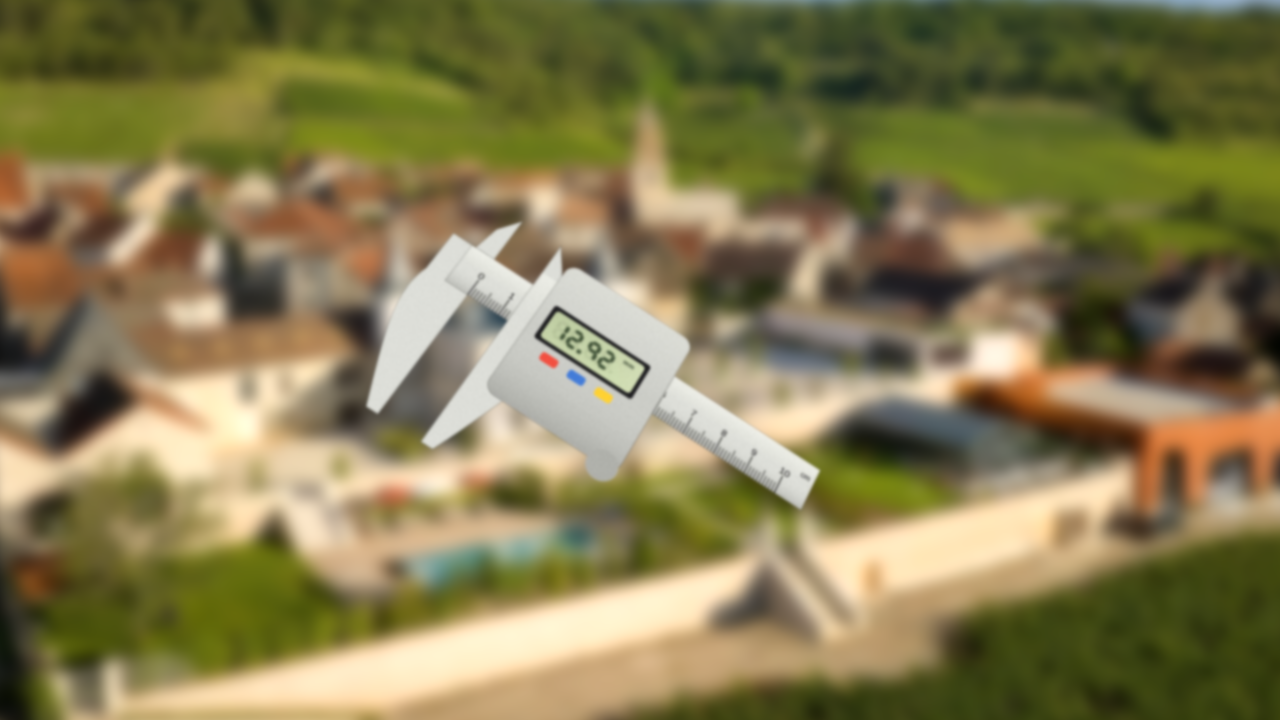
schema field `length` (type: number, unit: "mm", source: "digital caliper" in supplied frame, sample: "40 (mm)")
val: 12.92 (mm)
